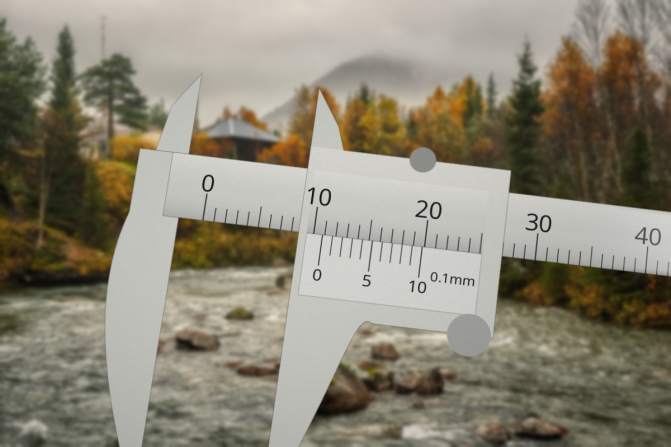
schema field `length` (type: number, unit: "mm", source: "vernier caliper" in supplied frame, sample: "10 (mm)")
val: 10.8 (mm)
